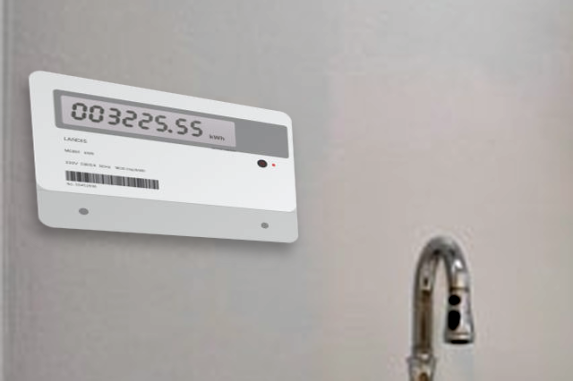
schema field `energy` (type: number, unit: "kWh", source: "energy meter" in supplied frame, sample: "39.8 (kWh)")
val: 3225.55 (kWh)
